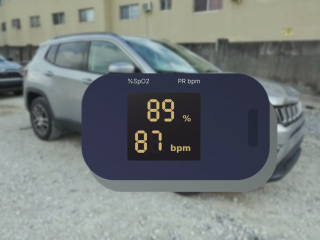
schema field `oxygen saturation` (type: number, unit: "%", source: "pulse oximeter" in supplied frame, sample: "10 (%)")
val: 89 (%)
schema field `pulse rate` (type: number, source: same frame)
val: 87 (bpm)
